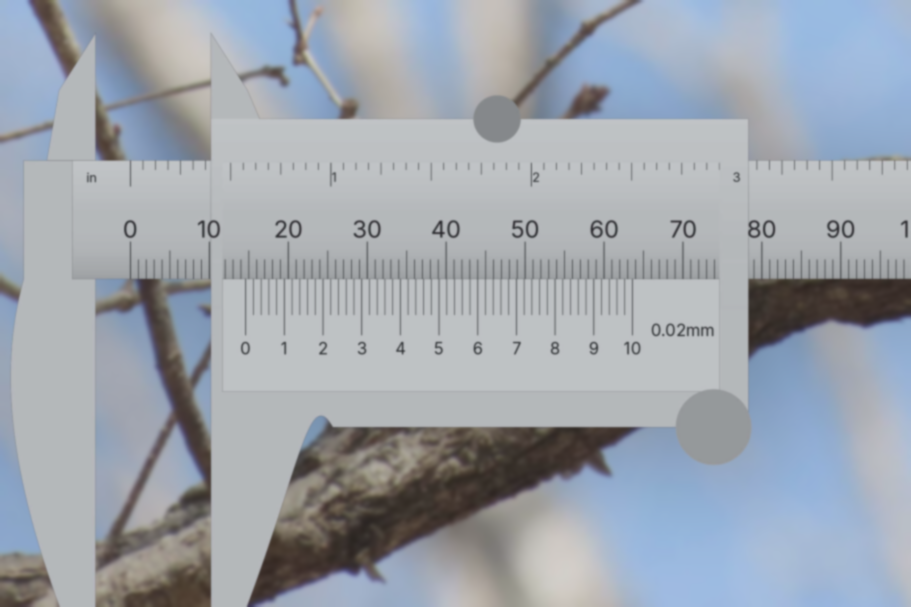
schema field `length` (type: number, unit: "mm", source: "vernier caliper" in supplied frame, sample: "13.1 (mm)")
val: 14.6 (mm)
